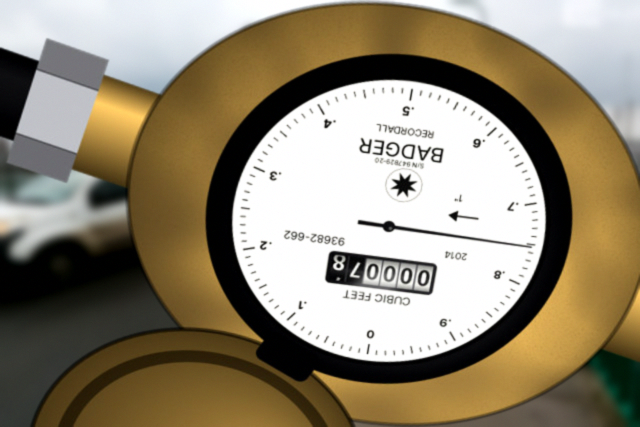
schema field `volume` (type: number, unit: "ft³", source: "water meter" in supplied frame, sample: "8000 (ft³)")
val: 77.75 (ft³)
